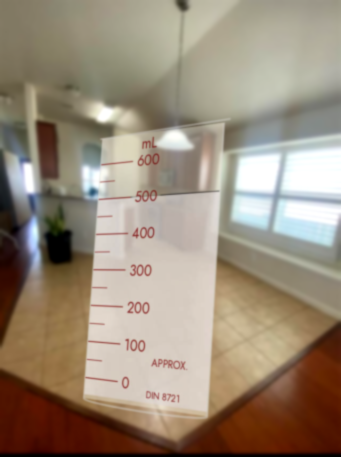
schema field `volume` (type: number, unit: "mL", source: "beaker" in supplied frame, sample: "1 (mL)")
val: 500 (mL)
